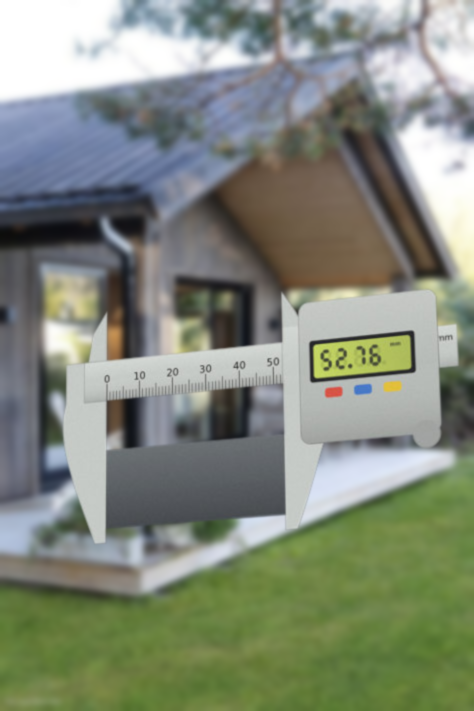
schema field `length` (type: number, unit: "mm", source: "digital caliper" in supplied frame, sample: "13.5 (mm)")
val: 52.76 (mm)
